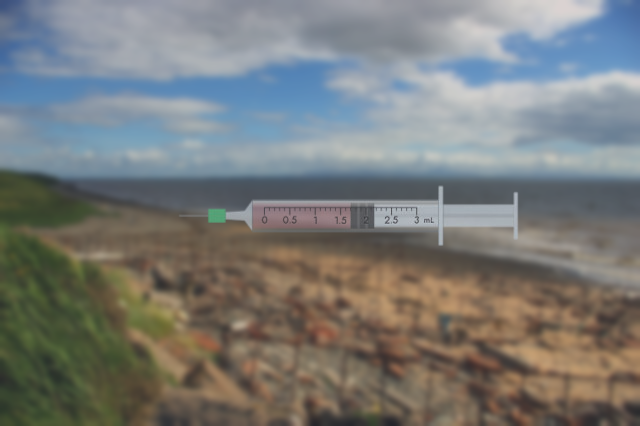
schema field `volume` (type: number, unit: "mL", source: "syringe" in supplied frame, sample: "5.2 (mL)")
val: 1.7 (mL)
